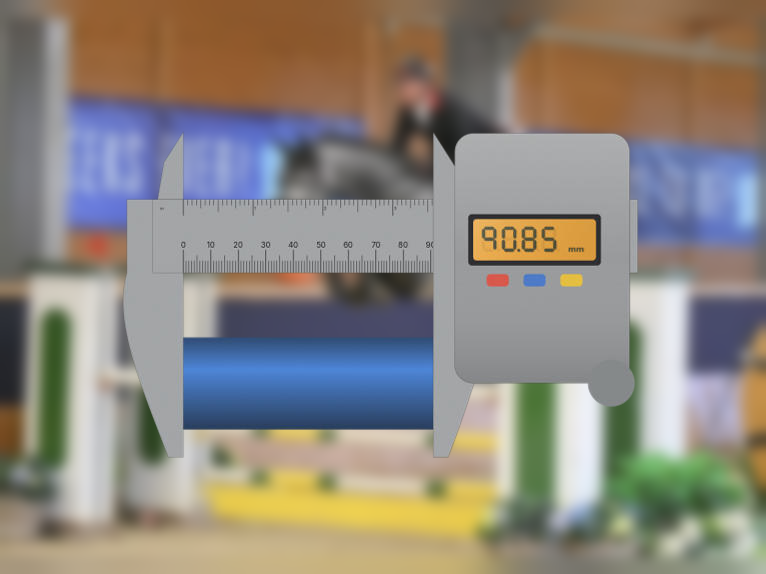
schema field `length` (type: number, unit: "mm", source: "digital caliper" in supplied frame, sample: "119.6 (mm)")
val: 90.85 (mm)
